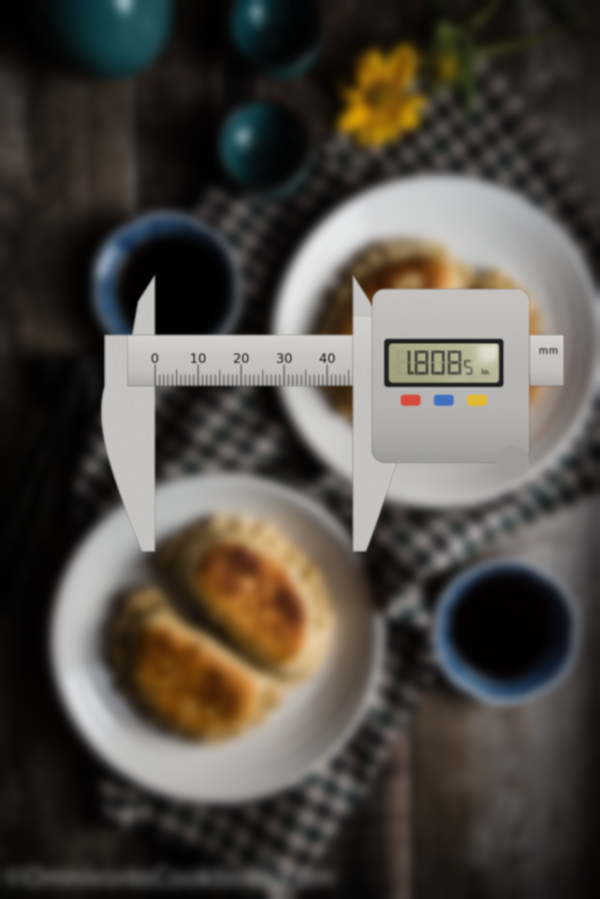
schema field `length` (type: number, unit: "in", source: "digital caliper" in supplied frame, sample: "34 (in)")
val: 1.8085 (in)
